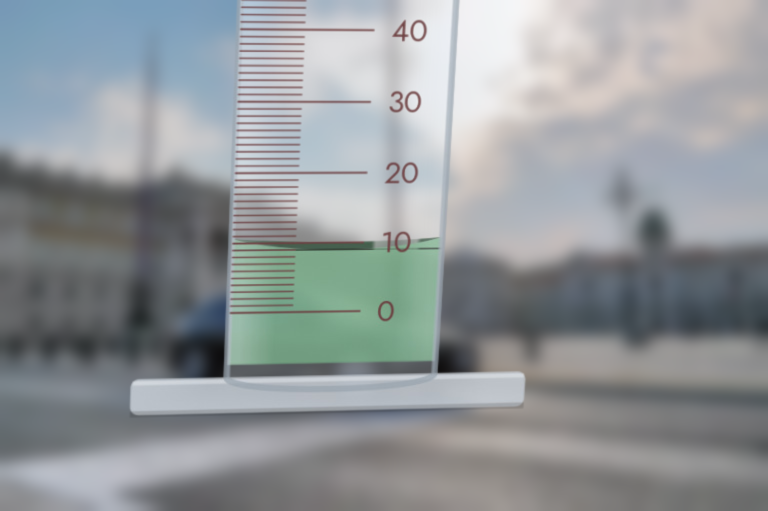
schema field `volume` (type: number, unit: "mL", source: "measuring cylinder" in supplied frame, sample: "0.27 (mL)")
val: 9 (mL)
